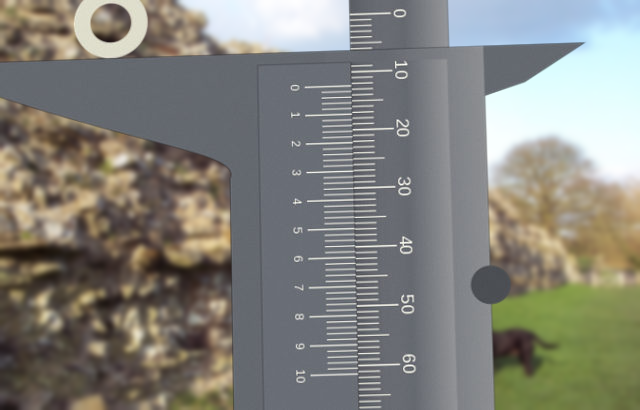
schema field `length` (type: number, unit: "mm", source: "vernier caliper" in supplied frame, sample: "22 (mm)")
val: 12.4 (mm)
